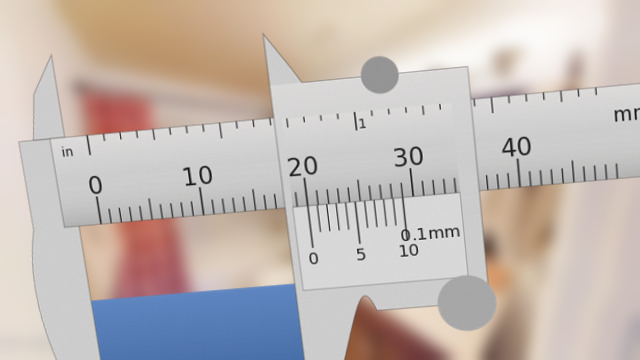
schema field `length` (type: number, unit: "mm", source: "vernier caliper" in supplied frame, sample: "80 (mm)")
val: 20.0 (mm)
